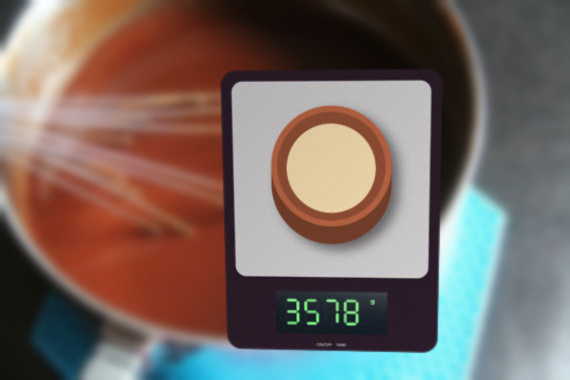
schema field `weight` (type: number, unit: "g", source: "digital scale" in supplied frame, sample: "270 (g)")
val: 3578 (g)
